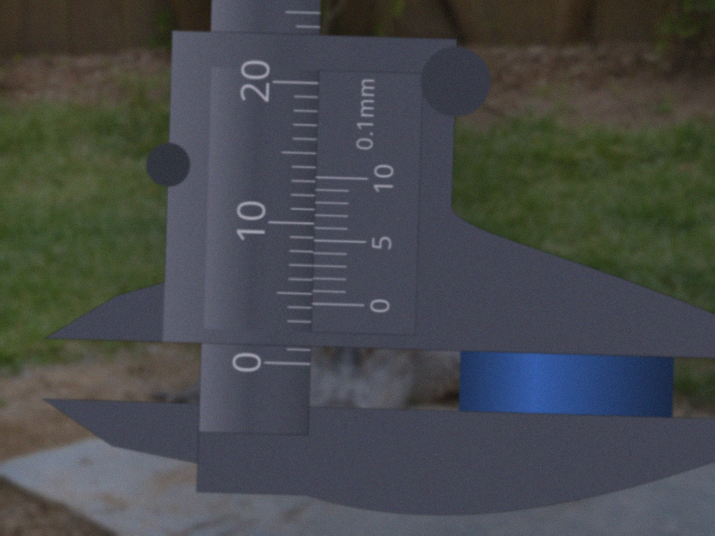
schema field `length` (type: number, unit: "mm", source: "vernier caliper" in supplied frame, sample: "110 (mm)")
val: 4.3 (mm)
